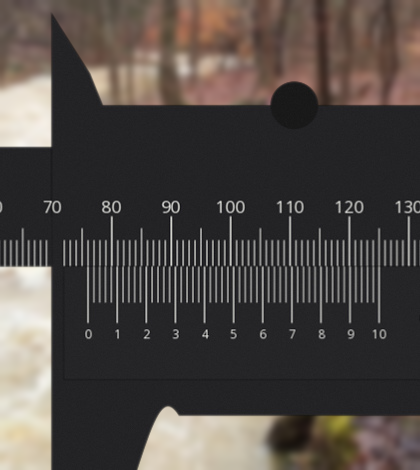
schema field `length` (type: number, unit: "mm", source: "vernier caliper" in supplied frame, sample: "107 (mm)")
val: 76.0 (mm)
